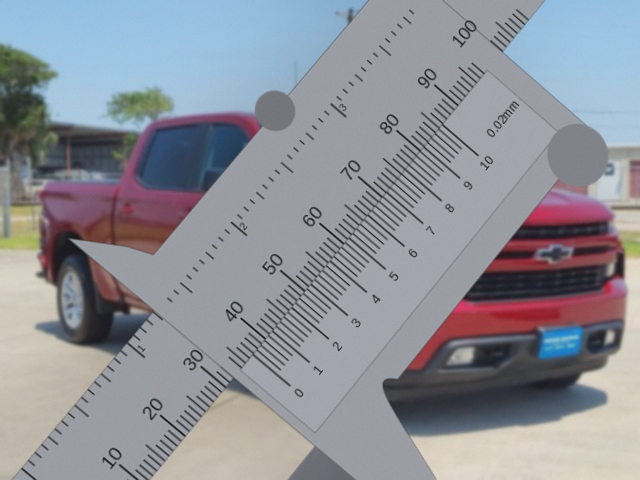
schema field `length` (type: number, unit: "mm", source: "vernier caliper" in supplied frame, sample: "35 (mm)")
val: 36.8 (mm)
